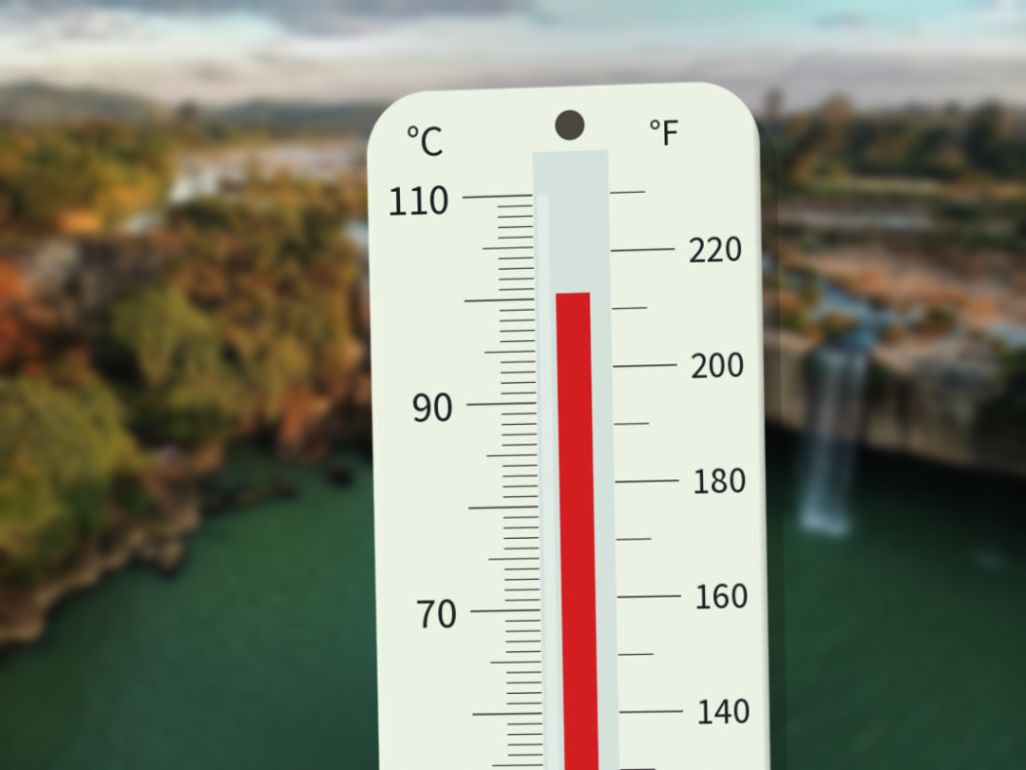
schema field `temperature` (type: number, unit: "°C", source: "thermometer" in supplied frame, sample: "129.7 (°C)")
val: 100.5 (°C)
